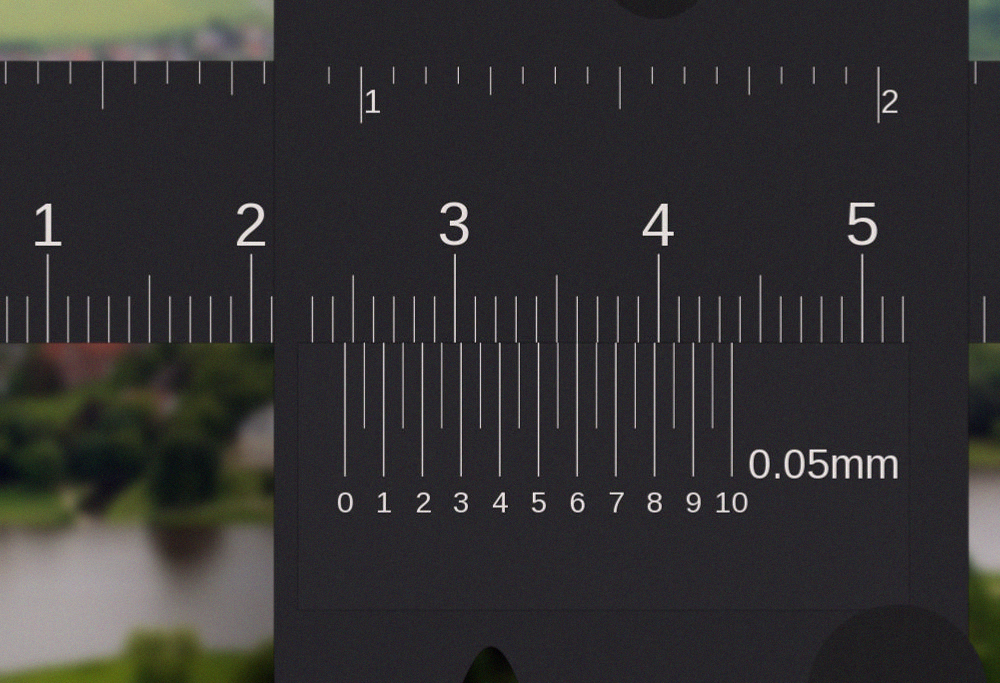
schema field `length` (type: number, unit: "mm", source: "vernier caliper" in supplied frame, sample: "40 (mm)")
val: 24.6 (mm)
